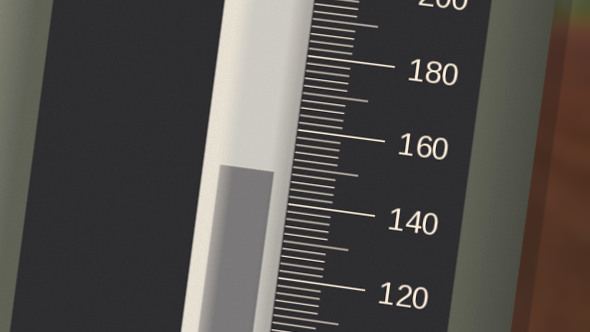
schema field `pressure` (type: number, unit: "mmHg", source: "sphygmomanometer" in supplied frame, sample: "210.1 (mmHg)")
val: 148 (mmHg)
